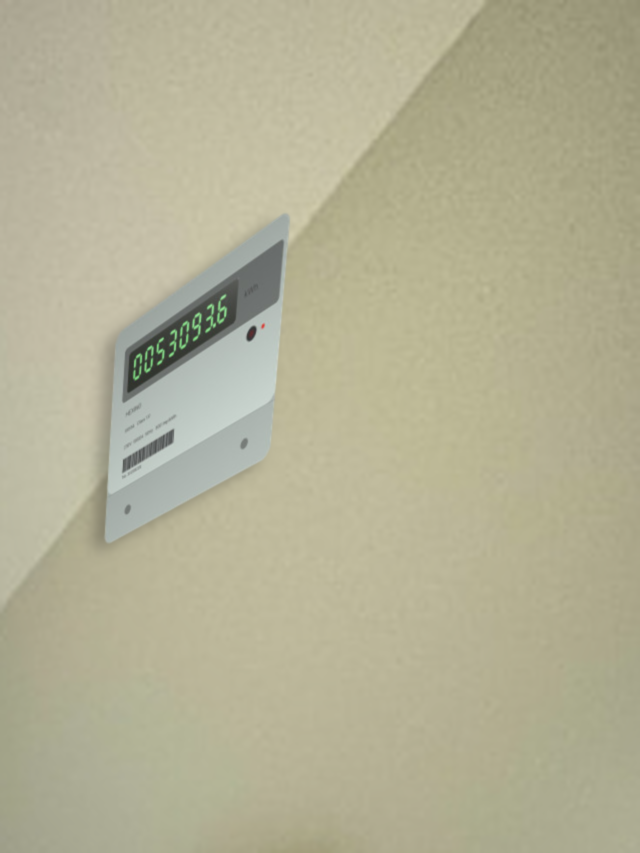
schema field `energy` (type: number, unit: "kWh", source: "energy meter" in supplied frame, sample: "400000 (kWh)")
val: 53093.6 (kWh)
